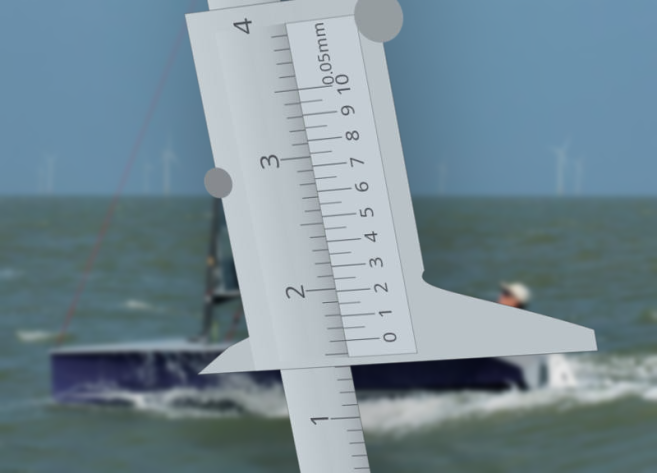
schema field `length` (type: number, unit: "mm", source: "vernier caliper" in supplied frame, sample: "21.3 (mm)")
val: 16.0 (mm)
